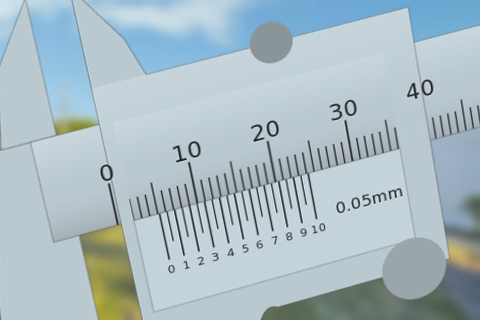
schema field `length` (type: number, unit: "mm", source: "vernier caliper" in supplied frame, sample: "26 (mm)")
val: 5.2 (mm)
